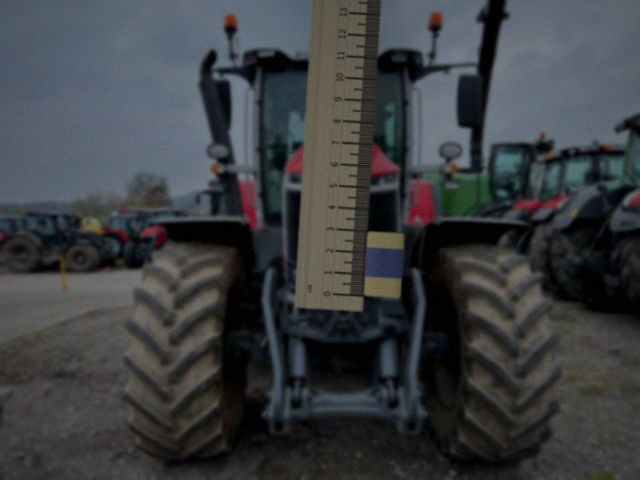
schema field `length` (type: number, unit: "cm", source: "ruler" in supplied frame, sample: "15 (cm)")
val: 3 (cm)
